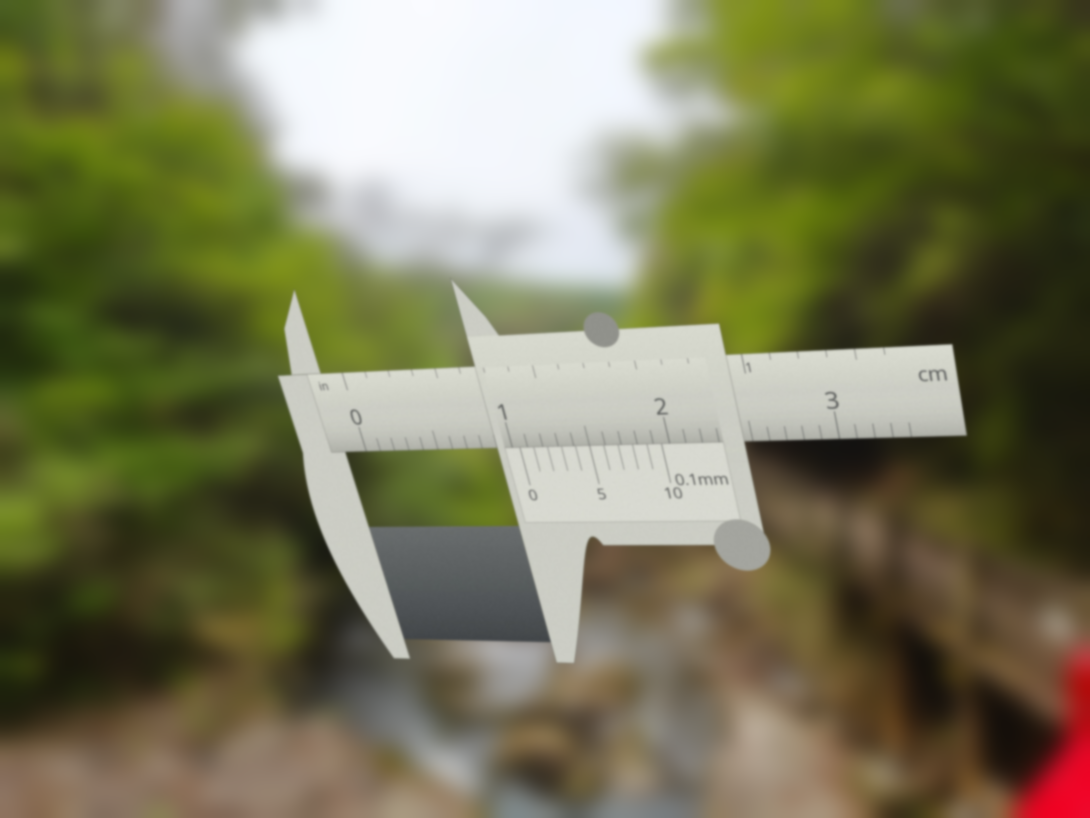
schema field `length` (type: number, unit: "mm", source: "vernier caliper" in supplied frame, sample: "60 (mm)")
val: 10.5 (mm)
